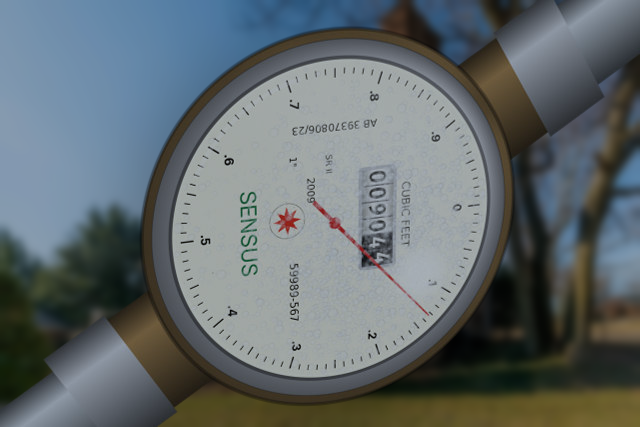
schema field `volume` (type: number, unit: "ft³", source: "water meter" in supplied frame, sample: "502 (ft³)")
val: 9044.13 (ft³)
